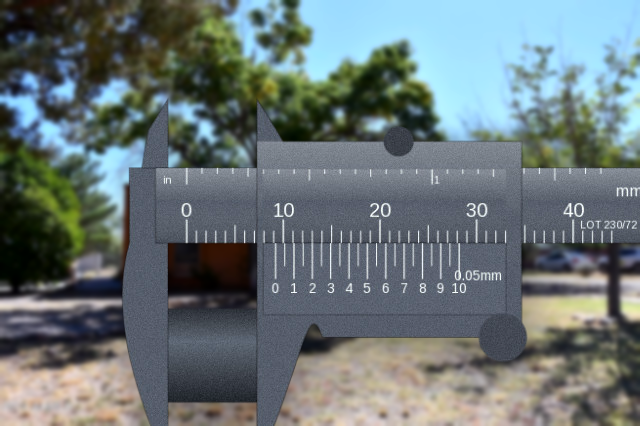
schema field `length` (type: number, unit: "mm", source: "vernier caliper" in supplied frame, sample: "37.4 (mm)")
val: 9.2 (mm)
